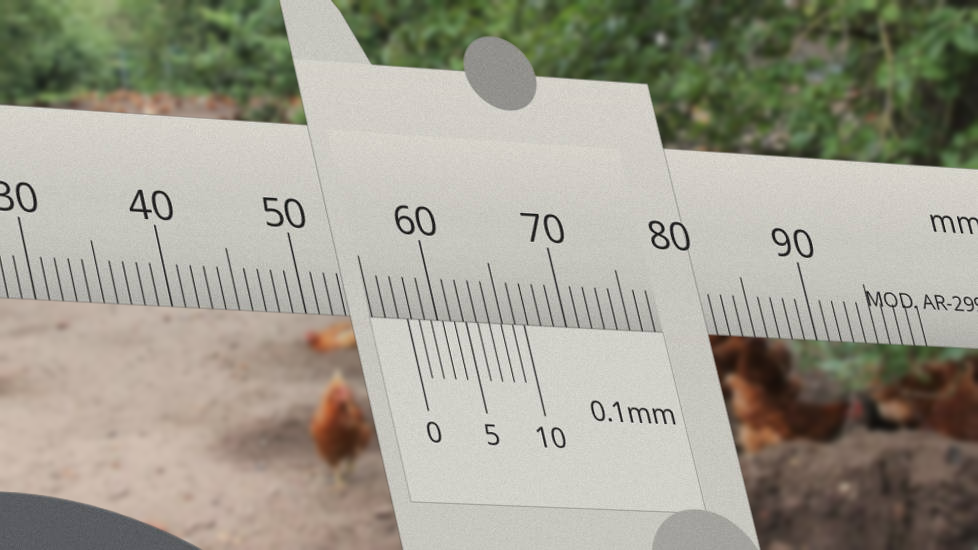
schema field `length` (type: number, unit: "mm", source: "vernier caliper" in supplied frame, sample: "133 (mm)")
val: 57.7 (mm)
